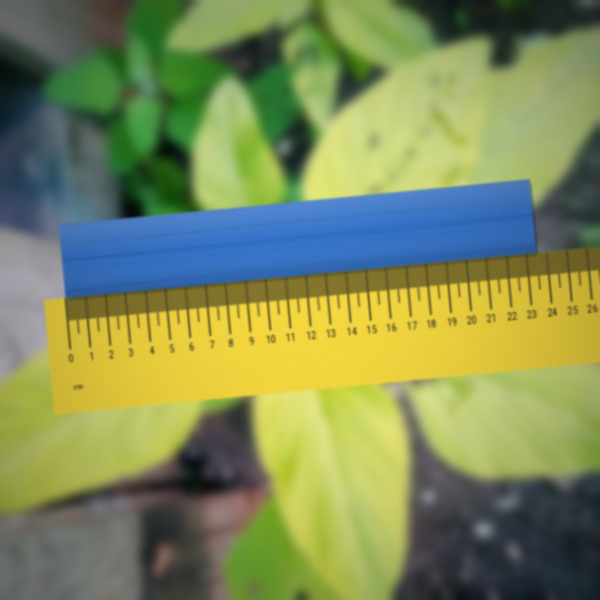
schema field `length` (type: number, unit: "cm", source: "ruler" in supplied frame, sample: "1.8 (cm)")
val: 23.5 (cm)
